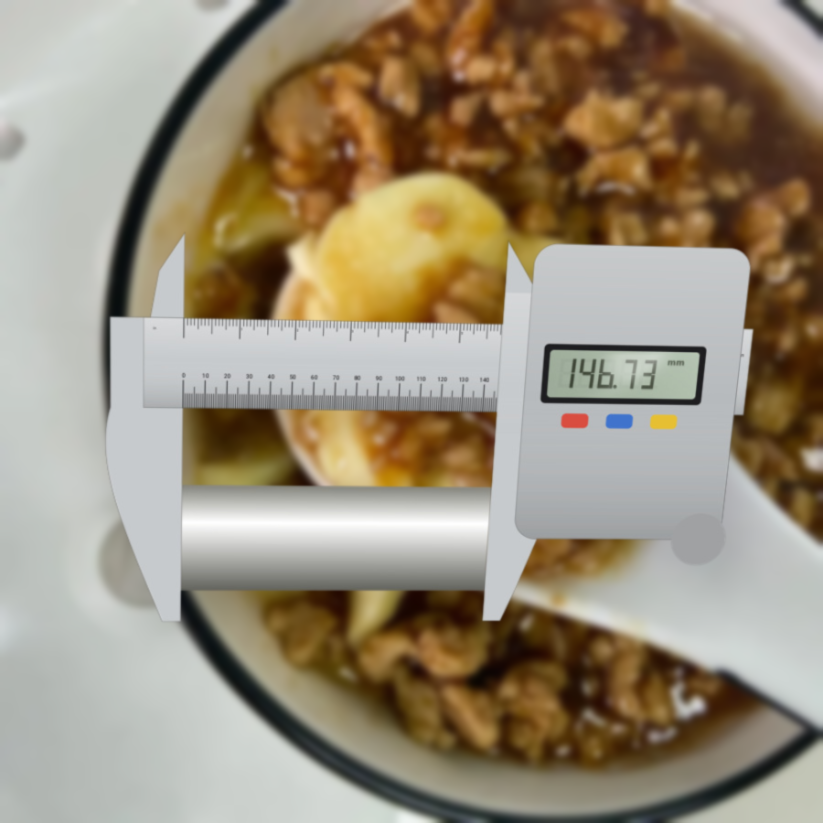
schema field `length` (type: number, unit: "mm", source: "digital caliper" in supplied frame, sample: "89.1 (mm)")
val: 146.73 (mm)
